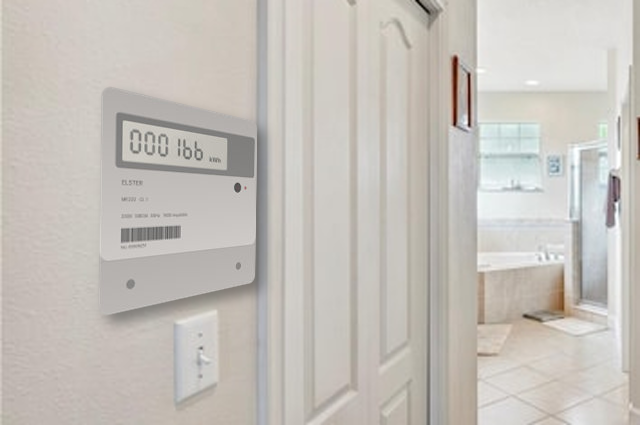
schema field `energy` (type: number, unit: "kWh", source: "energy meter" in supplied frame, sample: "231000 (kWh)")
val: 166 (kWh)
